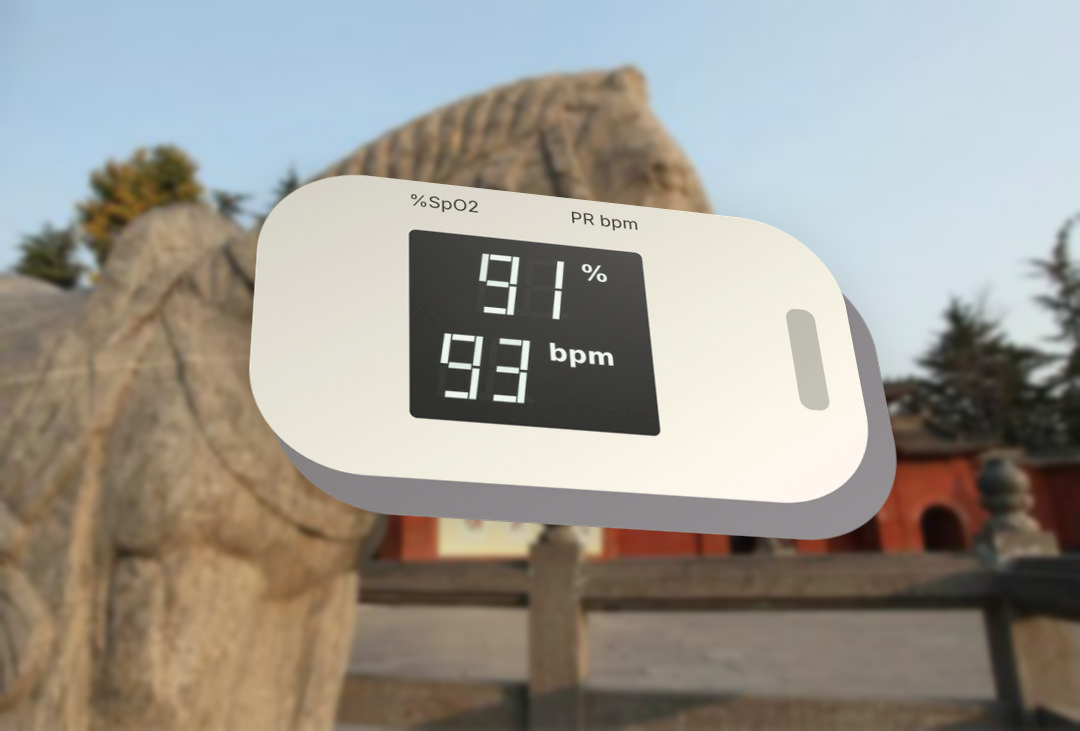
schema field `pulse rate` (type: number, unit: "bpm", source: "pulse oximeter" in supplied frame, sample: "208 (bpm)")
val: 93 (bpm)
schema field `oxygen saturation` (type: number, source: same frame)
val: 91 (%)
